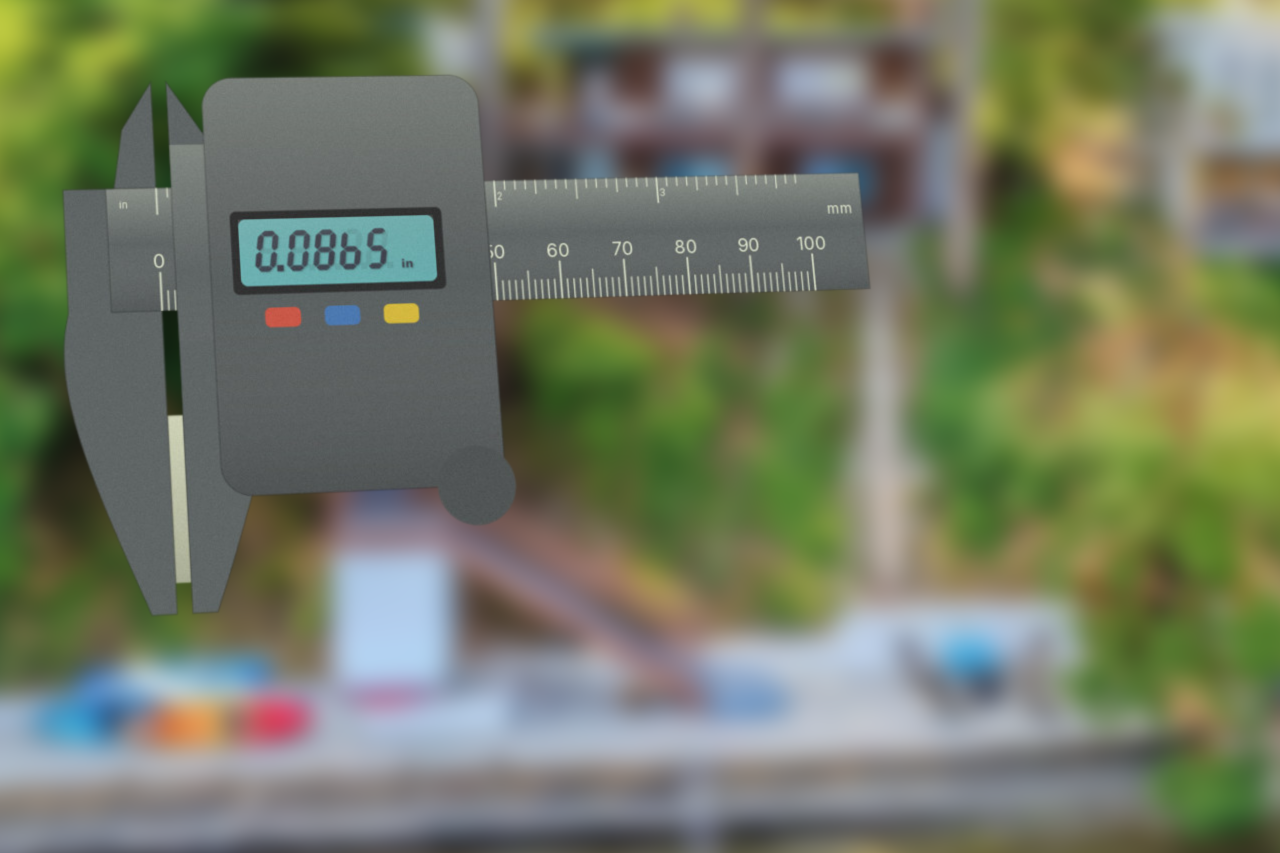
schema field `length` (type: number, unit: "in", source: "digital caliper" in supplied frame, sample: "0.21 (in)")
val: 0.0865 (in)
